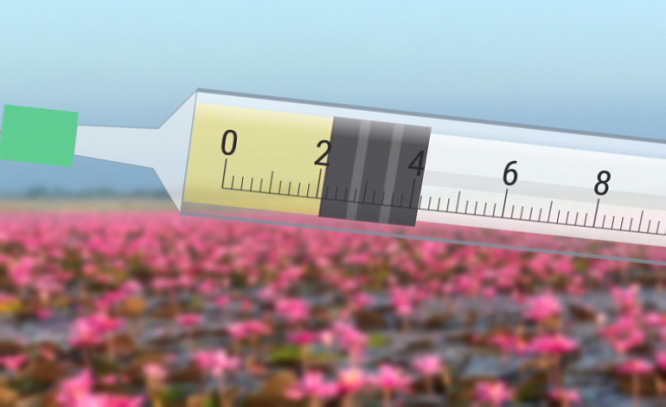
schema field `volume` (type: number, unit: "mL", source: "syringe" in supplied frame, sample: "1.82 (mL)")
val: 2.1 (mL)
